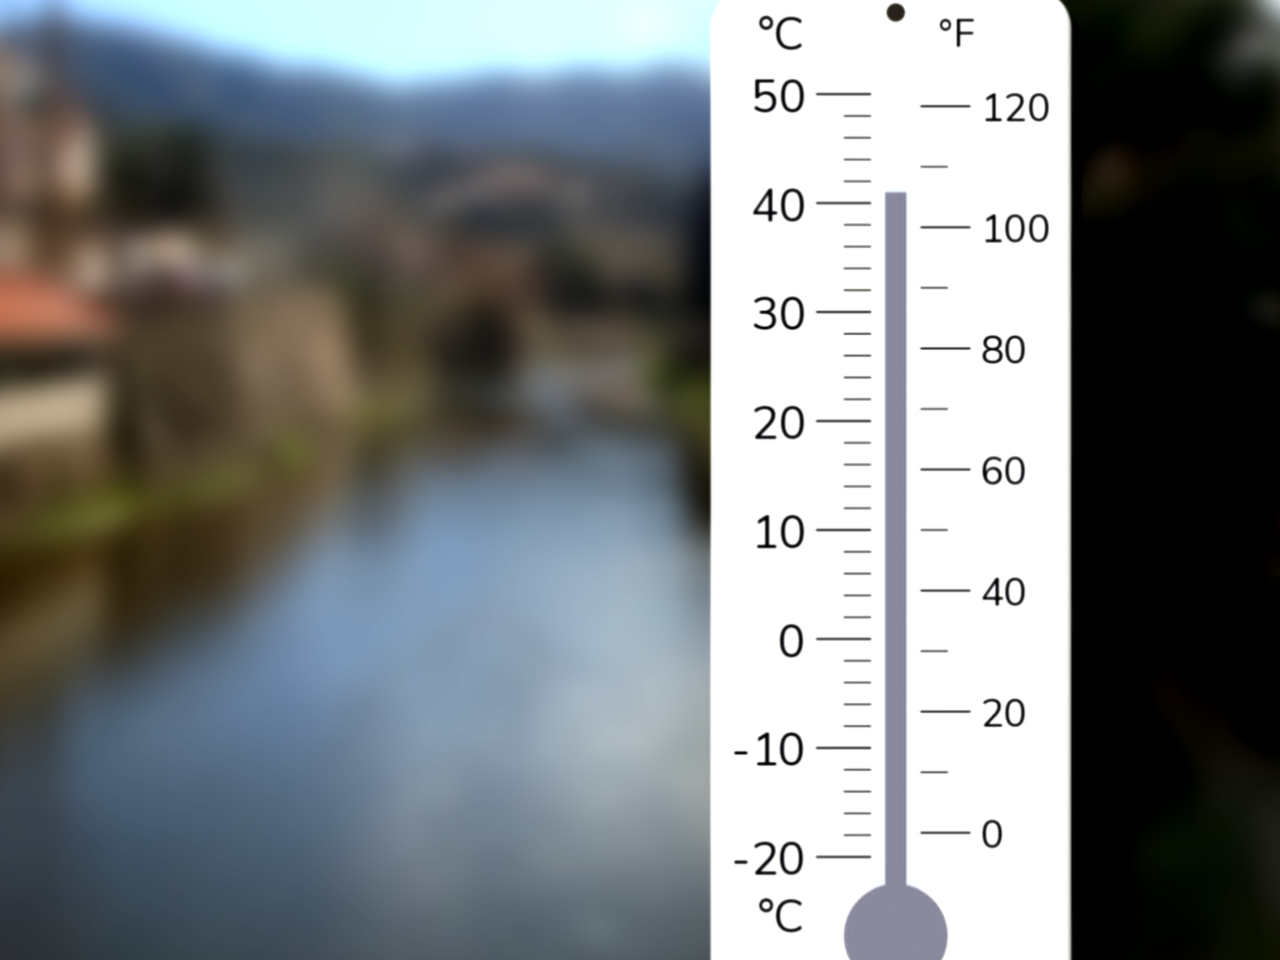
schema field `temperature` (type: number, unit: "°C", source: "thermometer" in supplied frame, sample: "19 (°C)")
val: 41 (°C)
